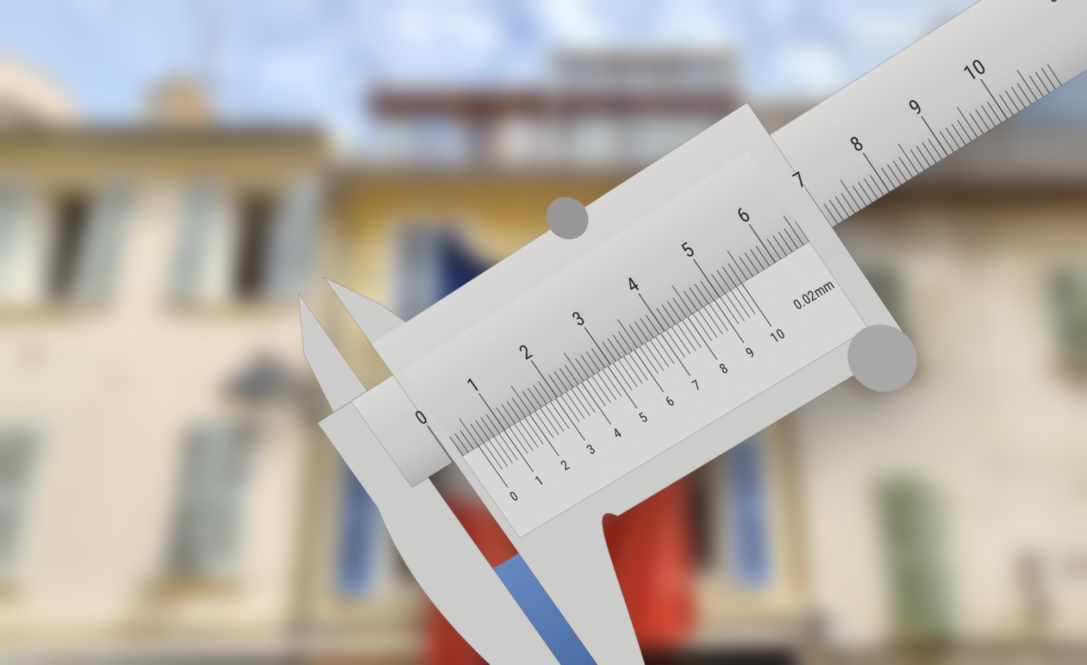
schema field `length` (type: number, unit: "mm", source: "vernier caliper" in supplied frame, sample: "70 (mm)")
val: 5.0 (mm)
